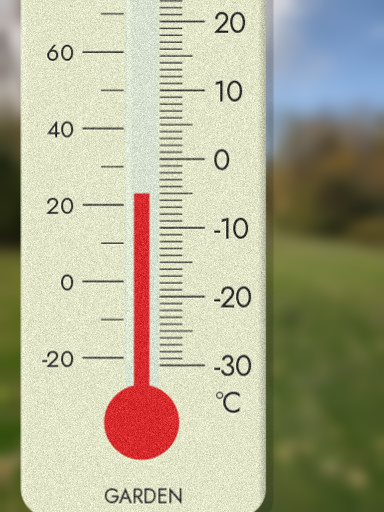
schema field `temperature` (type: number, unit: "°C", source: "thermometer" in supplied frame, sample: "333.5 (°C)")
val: -5 (°C)
